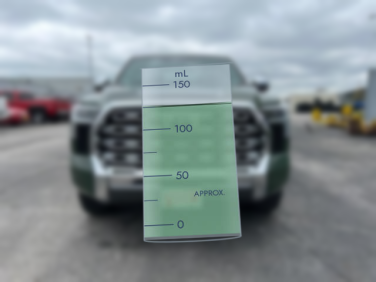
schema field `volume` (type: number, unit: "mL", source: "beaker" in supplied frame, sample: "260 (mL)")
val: 125 (mL)
